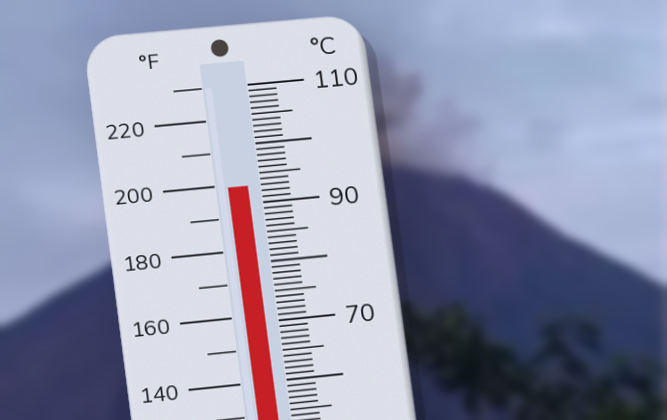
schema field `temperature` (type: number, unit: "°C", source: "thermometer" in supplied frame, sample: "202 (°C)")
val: 93 (°C)
